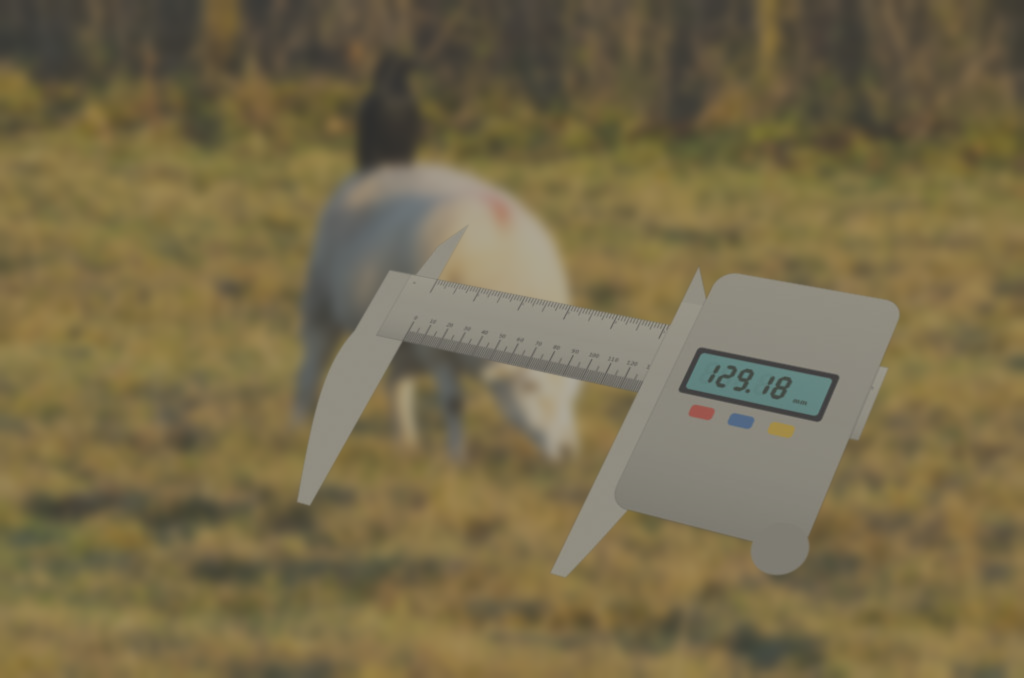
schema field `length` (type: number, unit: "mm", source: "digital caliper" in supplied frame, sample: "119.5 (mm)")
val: 129.18 (mm)
